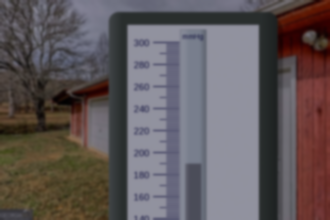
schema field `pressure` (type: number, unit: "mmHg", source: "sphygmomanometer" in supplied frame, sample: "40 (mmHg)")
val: 190 (mmHg)
